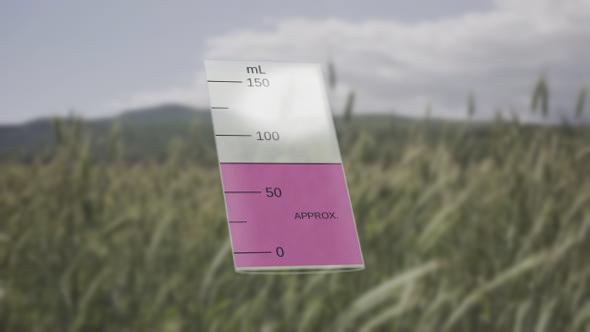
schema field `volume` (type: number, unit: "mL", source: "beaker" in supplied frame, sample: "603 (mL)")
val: 75 (mL)
